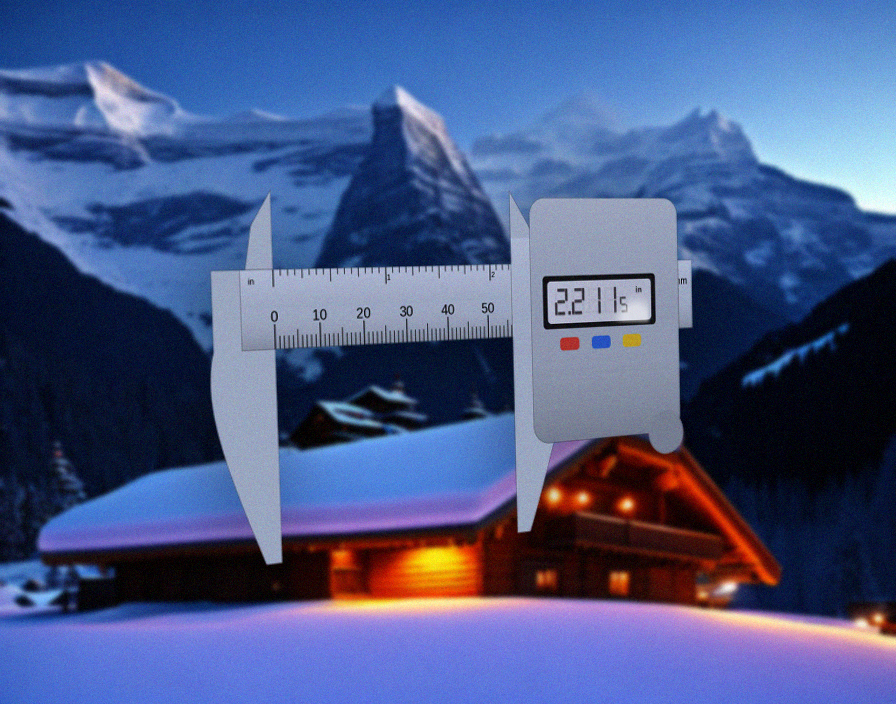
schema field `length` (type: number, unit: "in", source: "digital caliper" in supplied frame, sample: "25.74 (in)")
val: 2.2115 (in)
